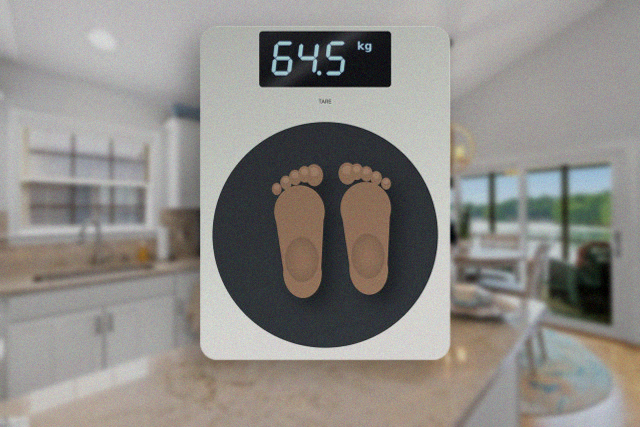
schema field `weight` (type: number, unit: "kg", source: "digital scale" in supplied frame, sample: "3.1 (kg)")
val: 64.5 (kg)
